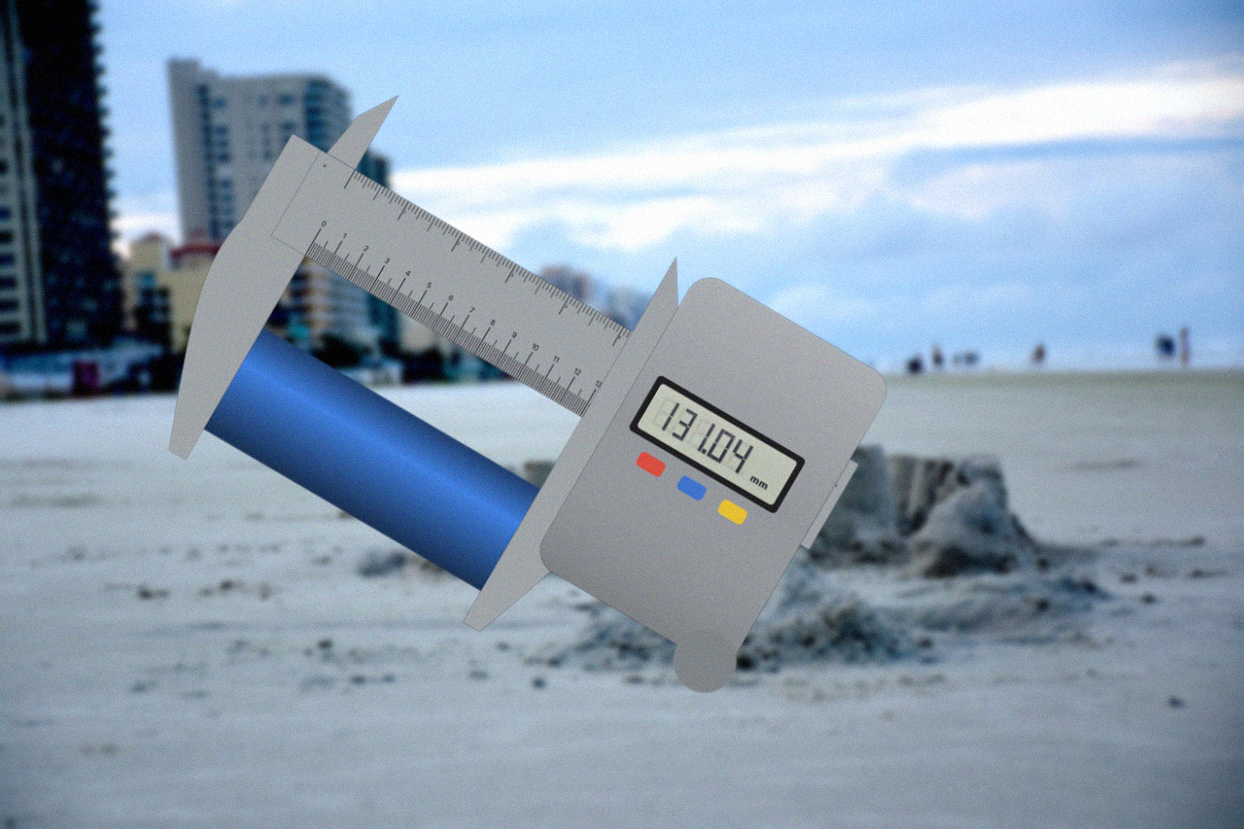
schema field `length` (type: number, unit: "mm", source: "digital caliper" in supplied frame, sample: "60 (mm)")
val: 131.04 (mm)
